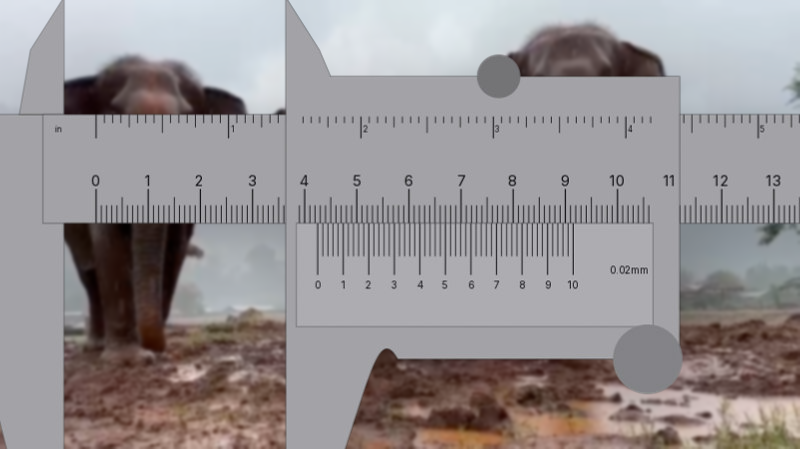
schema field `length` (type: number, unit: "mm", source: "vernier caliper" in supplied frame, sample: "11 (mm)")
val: 42.5 (mm)
